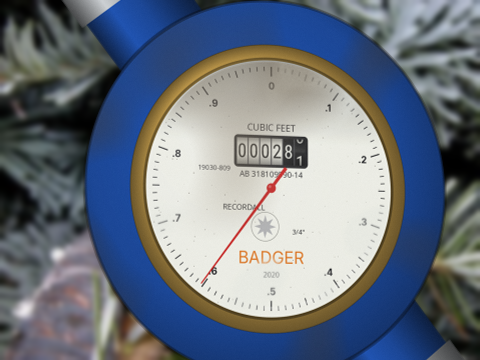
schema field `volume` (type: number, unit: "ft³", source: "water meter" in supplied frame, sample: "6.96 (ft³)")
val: 280.60 (ft³)
